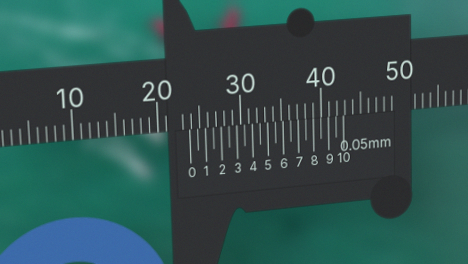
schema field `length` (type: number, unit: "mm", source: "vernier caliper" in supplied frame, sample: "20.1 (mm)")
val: 23.8 (mm)
